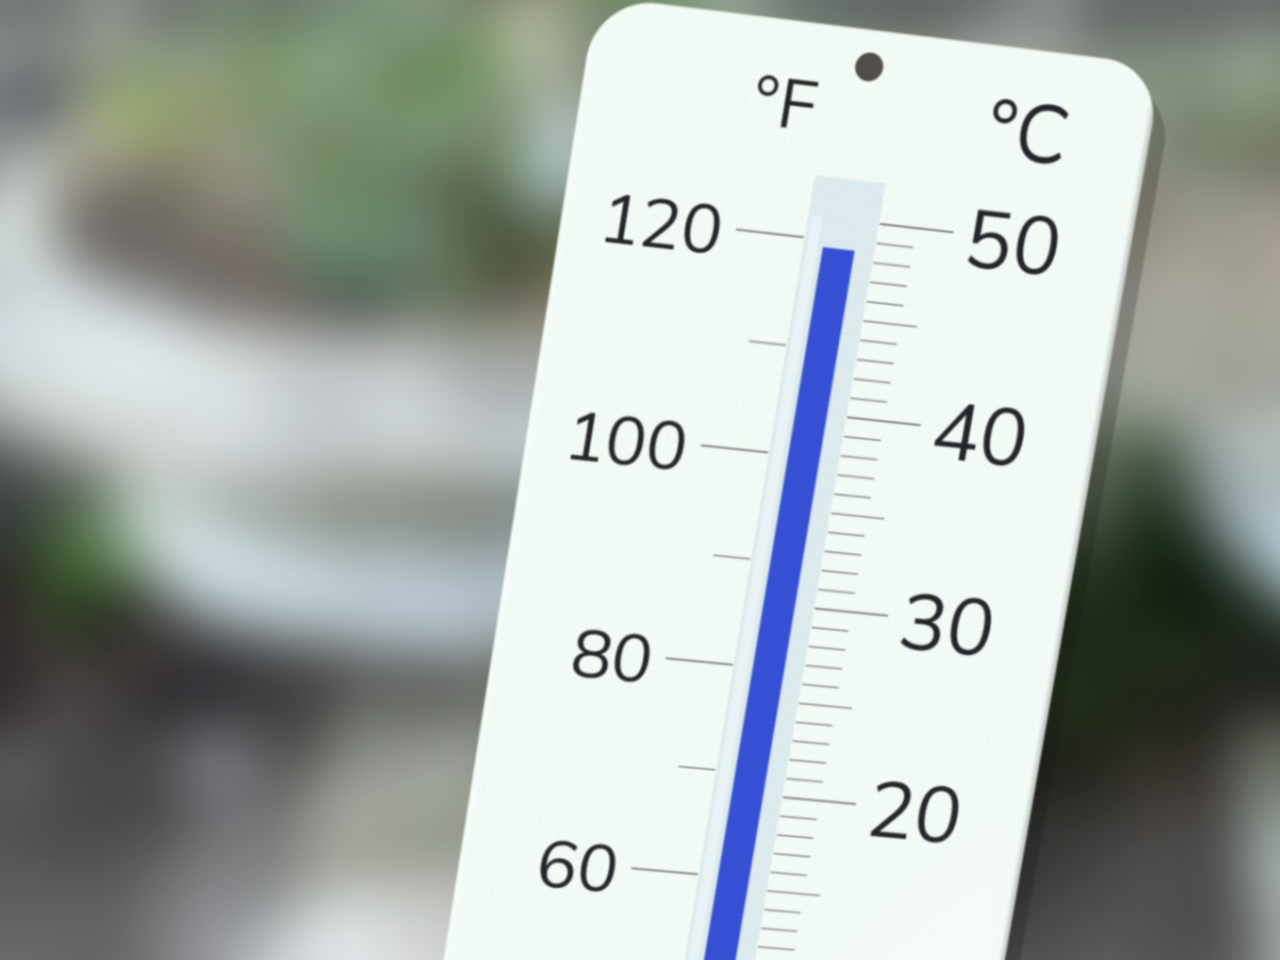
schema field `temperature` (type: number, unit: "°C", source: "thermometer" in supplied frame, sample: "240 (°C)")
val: 48.5 (°C)
